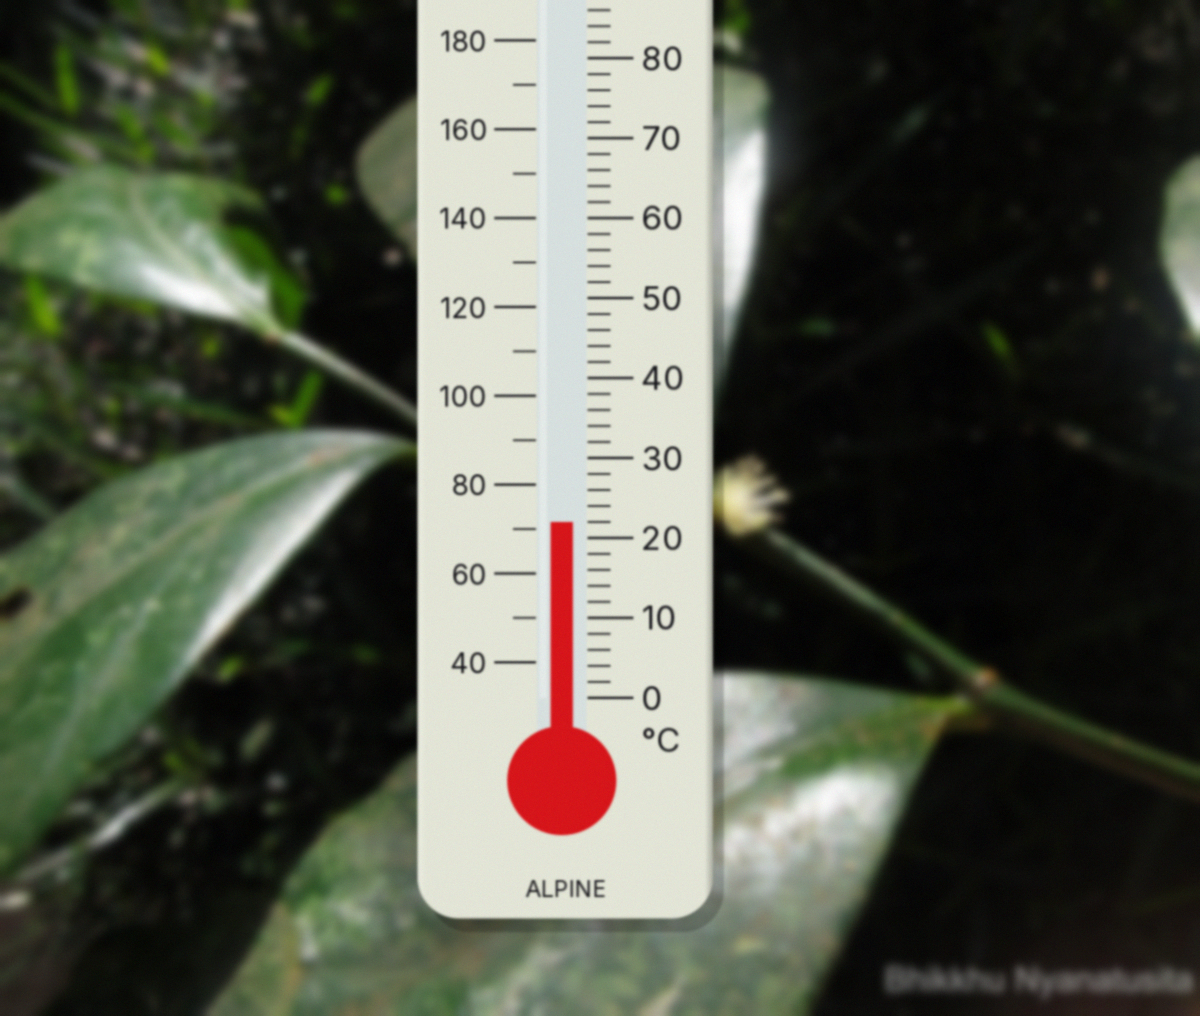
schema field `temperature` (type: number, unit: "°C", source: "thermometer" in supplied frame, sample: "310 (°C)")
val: 22 (°C)
